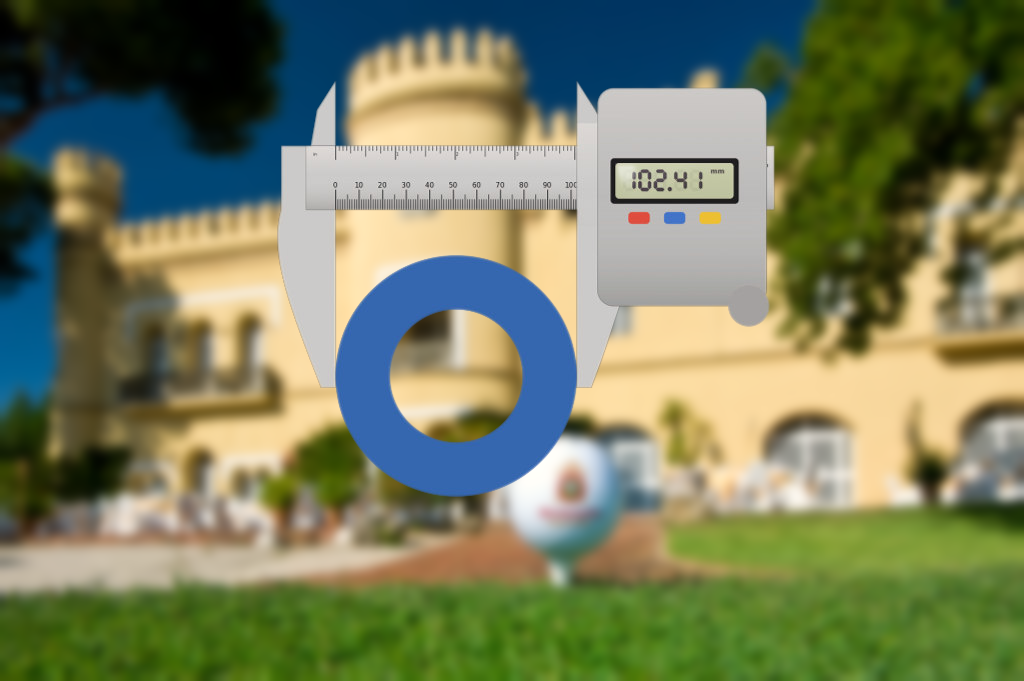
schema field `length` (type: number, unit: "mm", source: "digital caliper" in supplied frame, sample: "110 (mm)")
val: 102.41 (mm)
